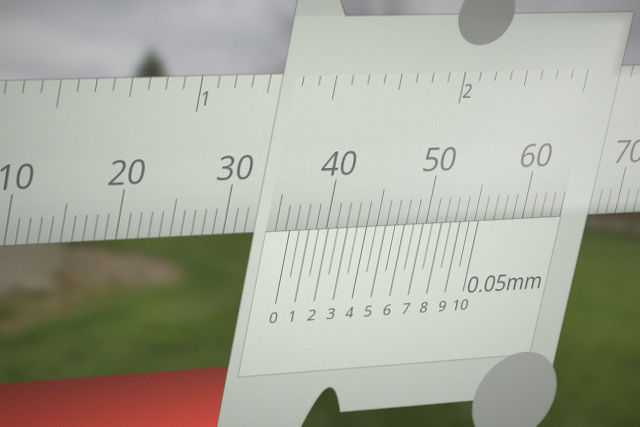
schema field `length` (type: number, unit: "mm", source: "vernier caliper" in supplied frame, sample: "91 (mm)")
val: 36.4 (mm)
